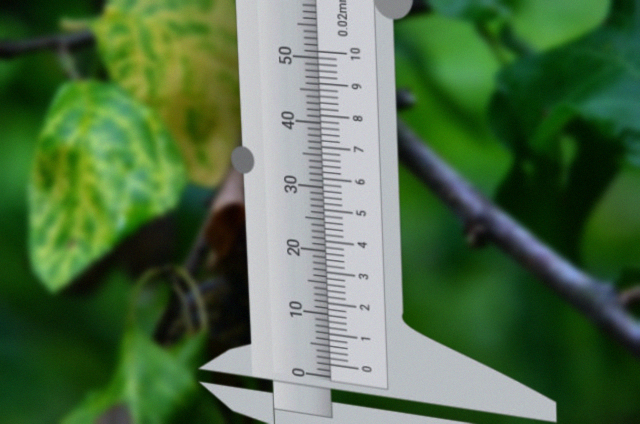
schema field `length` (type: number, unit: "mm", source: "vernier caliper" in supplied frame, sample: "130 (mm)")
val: 2.0 (mm)
